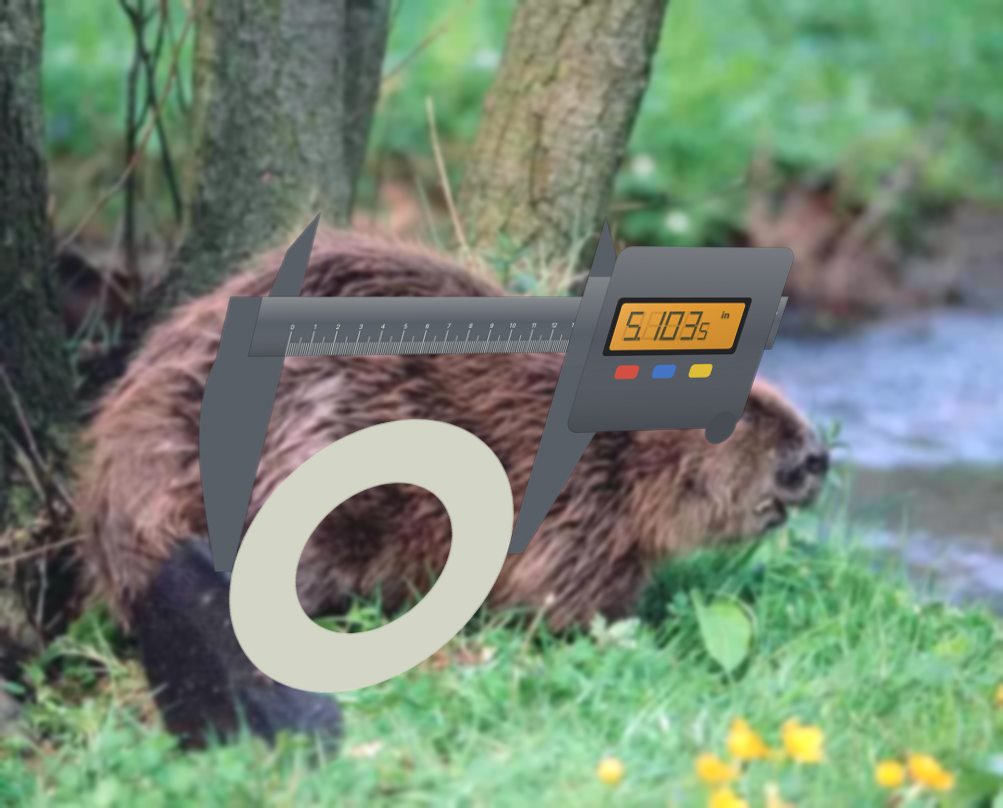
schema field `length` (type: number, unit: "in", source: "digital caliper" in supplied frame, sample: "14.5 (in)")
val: 5.1035 (in)
